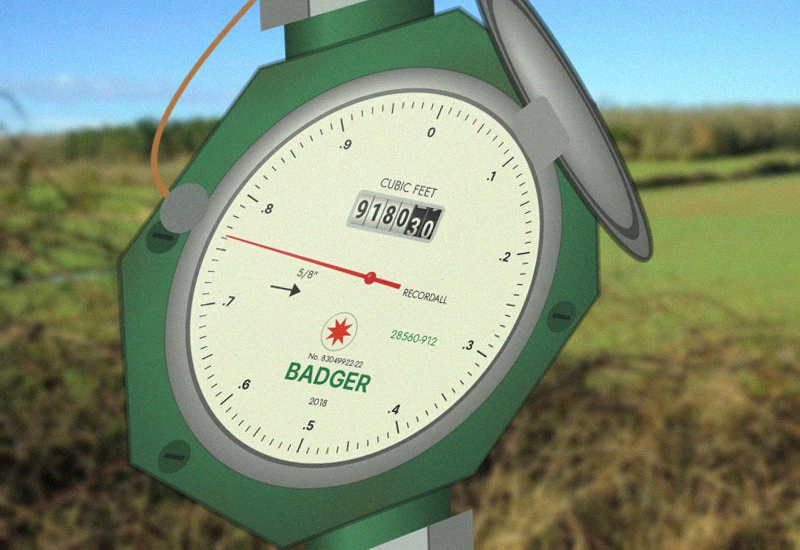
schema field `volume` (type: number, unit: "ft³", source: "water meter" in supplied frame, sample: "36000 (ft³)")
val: 918029.76 (ft³)
